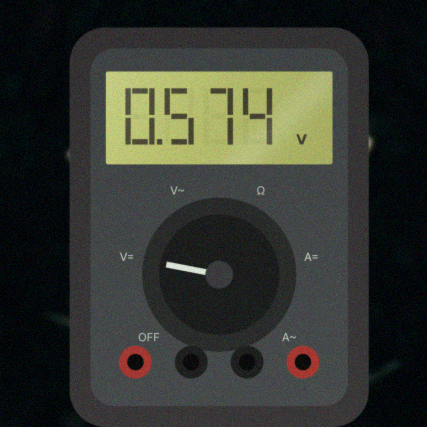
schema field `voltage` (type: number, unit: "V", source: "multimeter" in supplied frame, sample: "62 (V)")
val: 0.574 (V)
